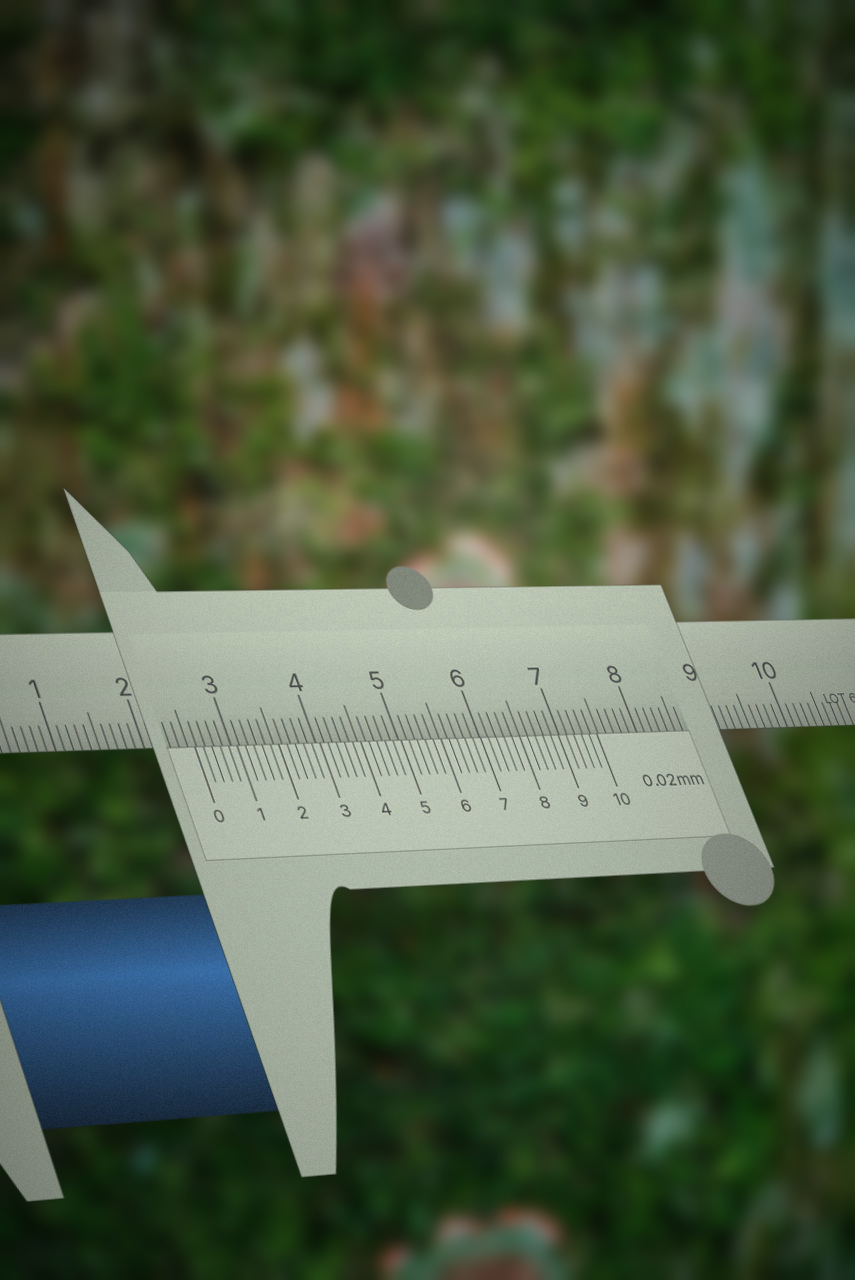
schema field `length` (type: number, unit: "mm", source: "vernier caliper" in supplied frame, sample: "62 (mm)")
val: 25.8 (mm)
